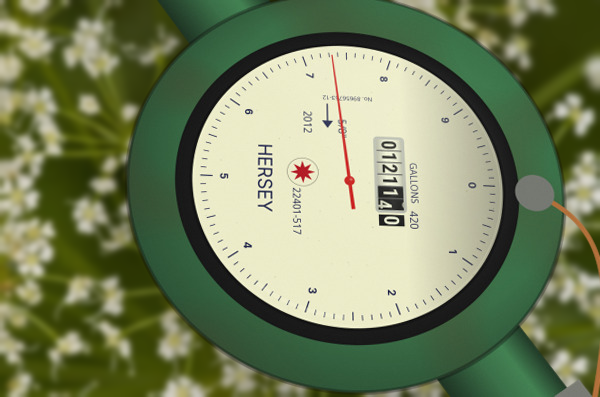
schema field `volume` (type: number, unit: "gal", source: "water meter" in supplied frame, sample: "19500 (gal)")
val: 121137.3 (gal)
